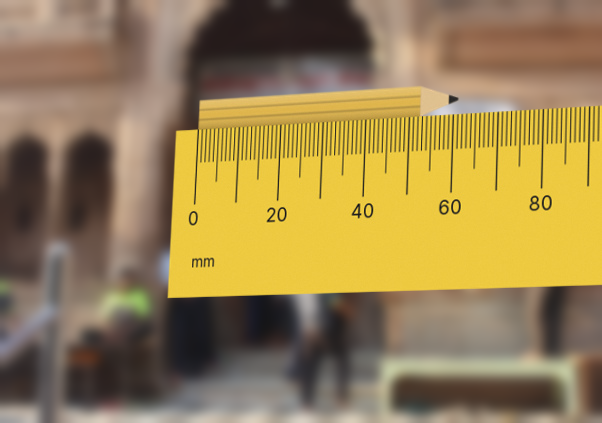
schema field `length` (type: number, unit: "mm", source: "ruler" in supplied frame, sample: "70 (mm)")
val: 61 (mm)
